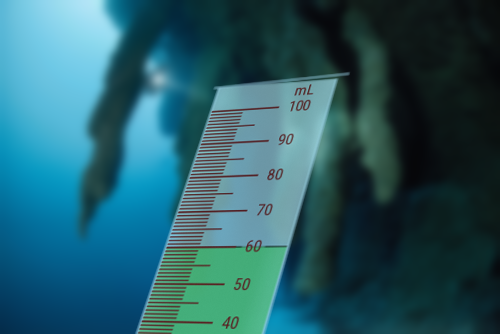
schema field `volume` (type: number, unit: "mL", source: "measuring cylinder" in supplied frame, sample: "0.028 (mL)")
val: 60 (mL)
